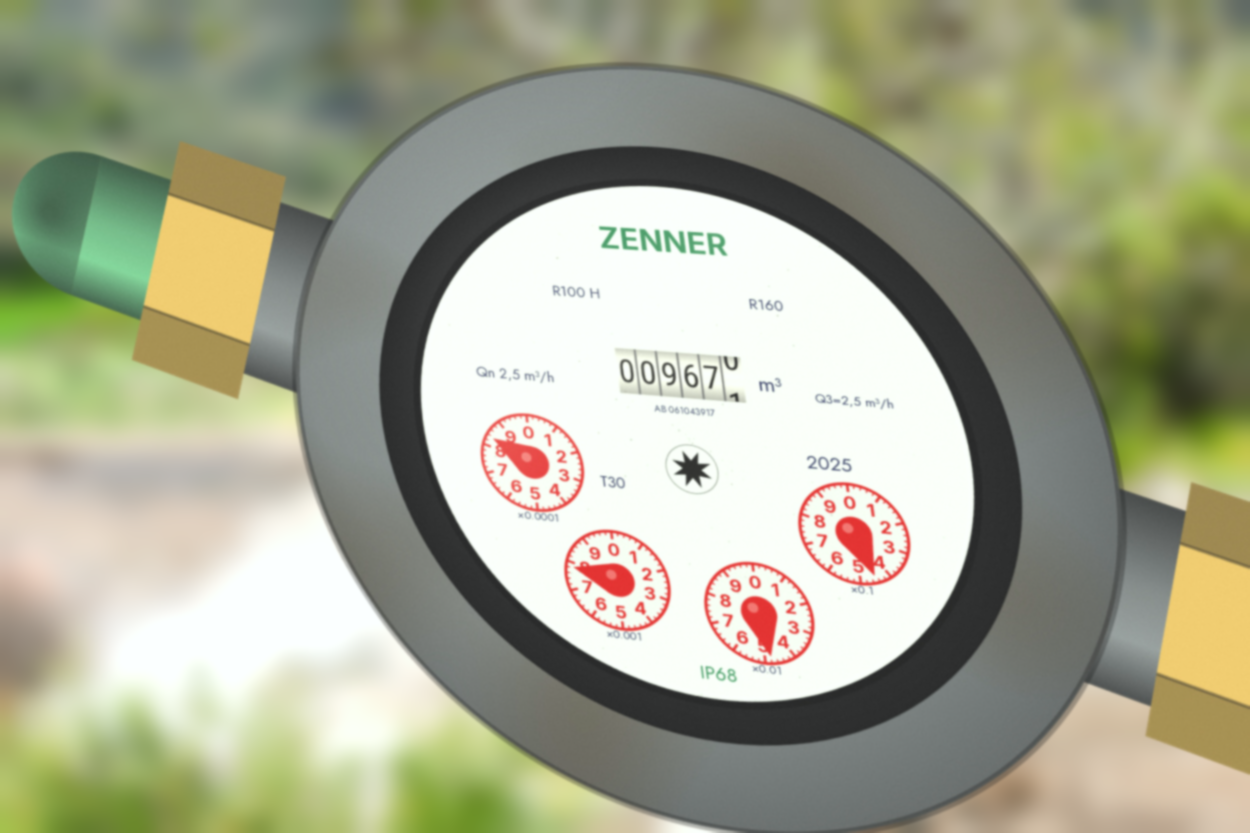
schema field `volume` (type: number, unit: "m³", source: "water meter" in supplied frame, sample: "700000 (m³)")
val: 9670.4478 (m³)
